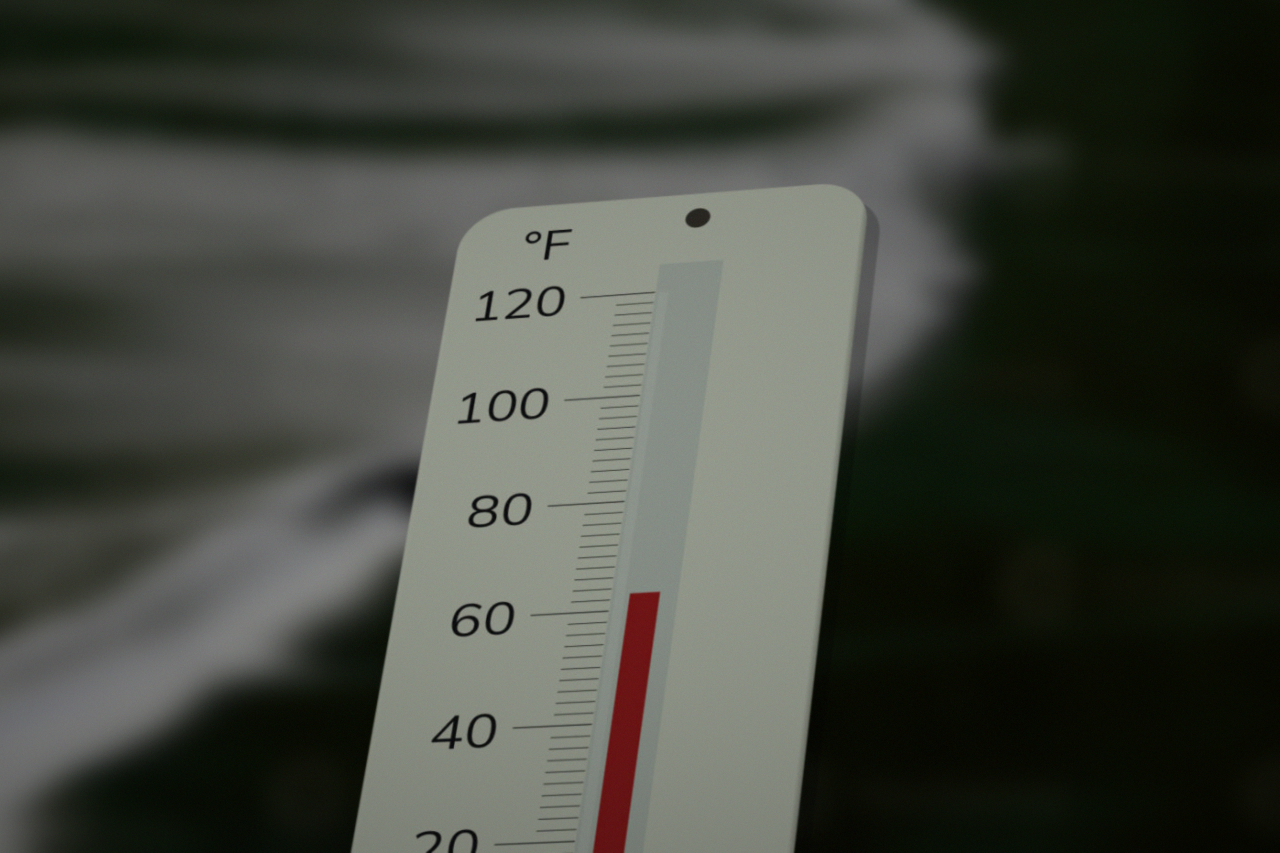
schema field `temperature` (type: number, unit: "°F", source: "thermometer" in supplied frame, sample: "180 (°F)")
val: 63 (°F)
